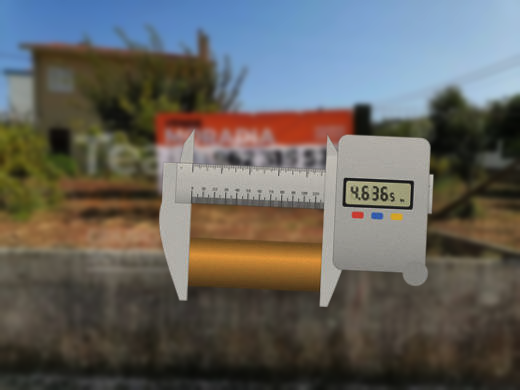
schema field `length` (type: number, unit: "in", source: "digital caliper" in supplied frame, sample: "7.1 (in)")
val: 4.6365 (in)
